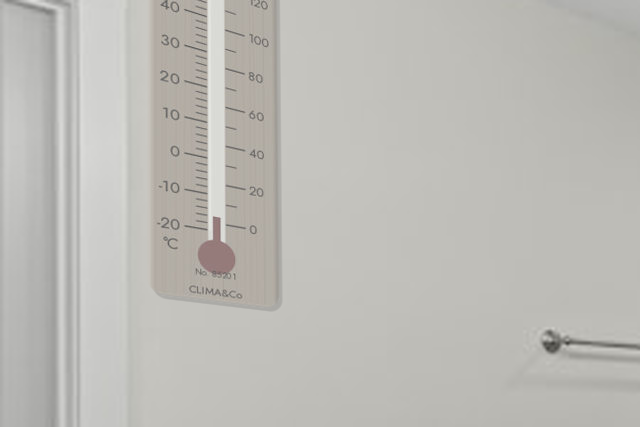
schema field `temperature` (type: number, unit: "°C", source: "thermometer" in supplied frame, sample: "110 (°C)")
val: -16 (°C)
